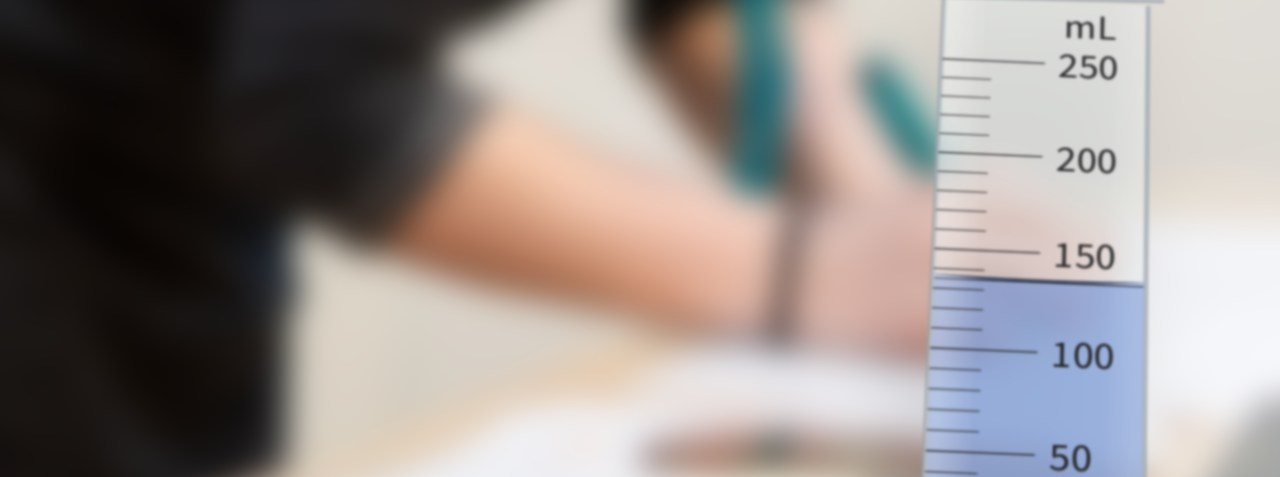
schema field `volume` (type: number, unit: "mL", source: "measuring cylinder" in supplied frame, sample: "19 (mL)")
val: 135 (mL)
